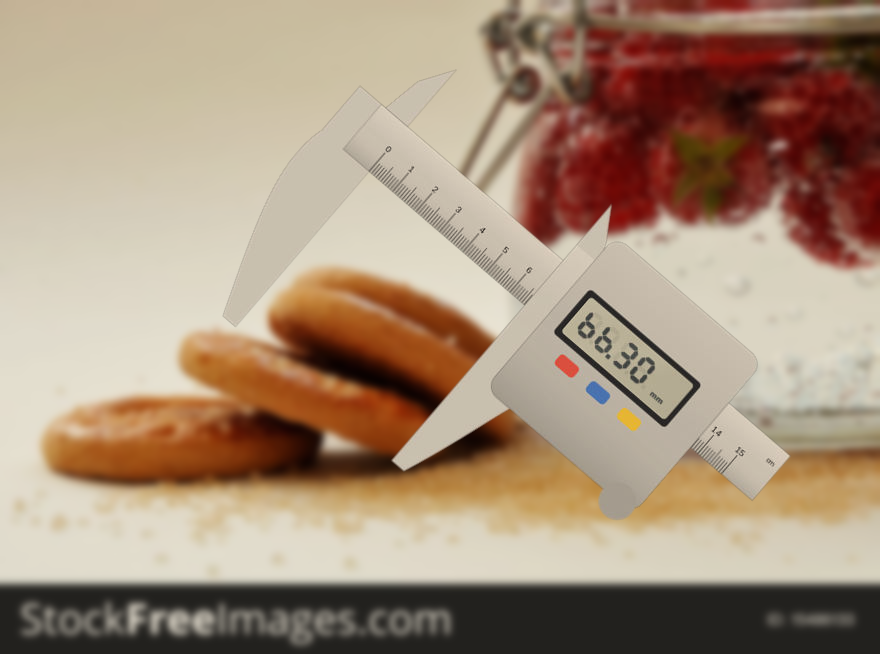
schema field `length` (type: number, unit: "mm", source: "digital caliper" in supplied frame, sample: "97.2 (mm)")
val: 66.30 (mm)
